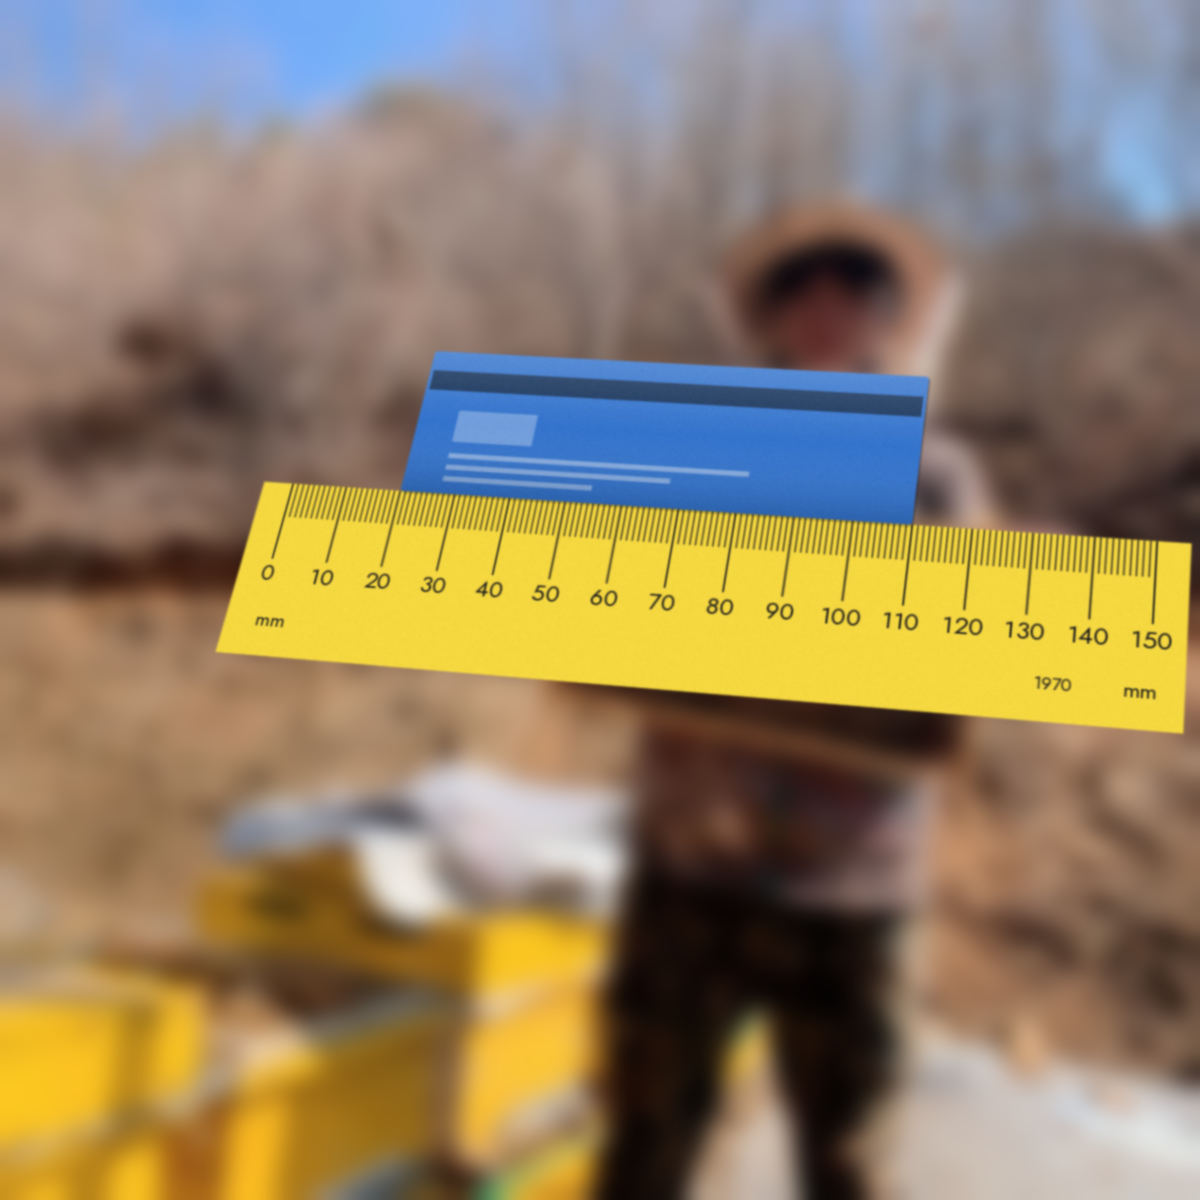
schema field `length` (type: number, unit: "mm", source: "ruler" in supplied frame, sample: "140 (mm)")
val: 90 (mm)
